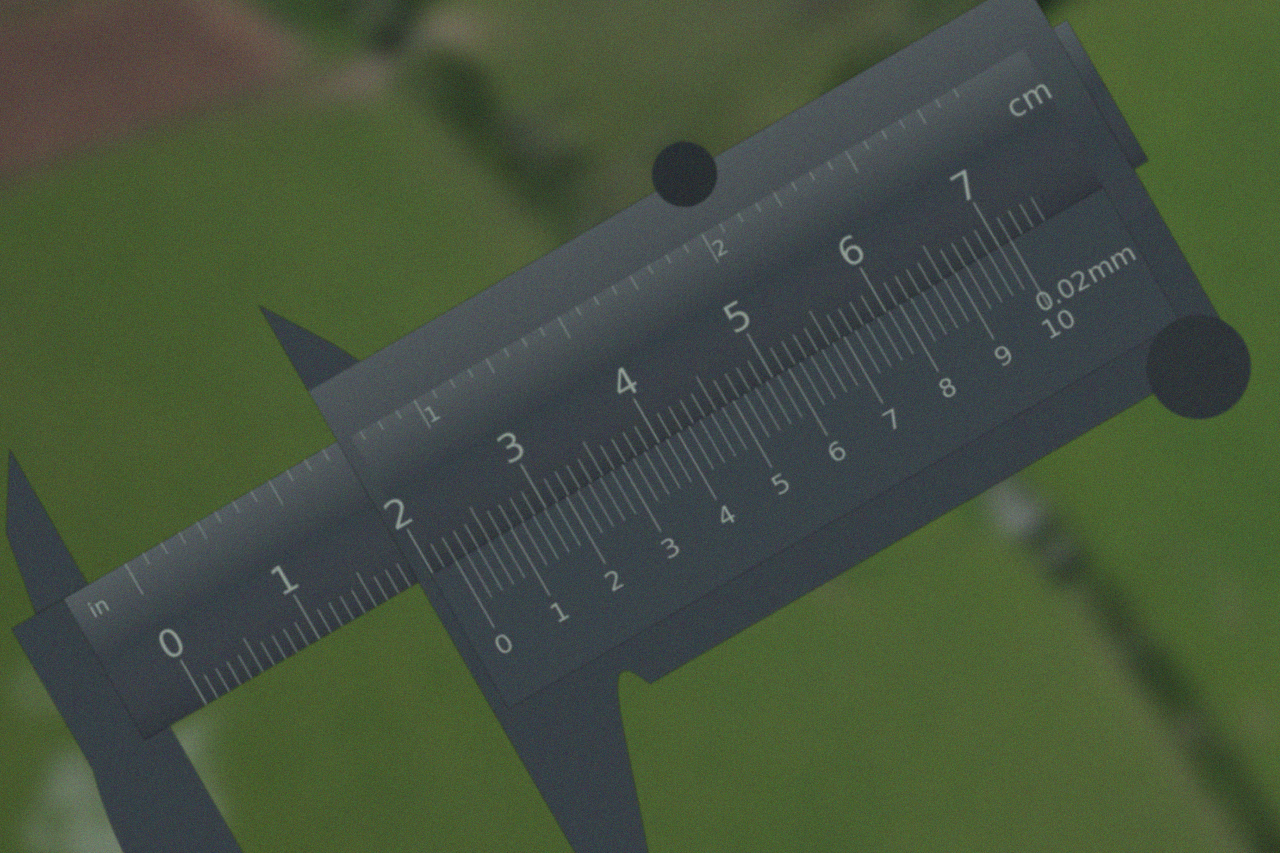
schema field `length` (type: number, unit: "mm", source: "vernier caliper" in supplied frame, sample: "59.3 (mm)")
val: 22.0 (mm)
